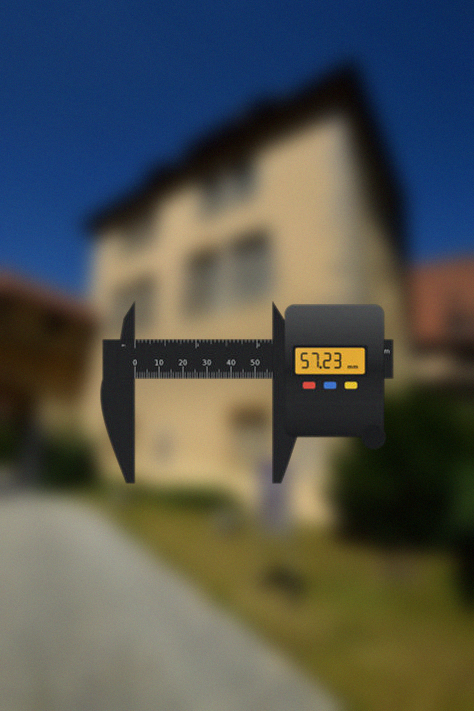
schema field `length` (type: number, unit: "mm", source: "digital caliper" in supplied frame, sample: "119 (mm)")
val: 57.23 (mm)
